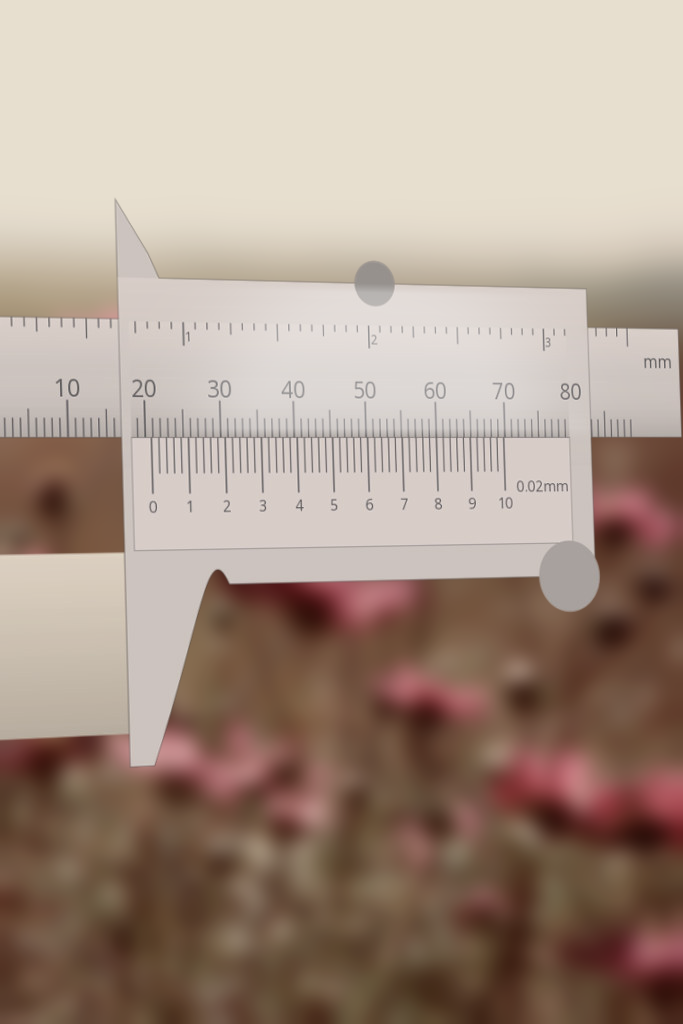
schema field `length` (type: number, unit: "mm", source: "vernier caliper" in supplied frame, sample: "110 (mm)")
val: 20.8 (mm)
